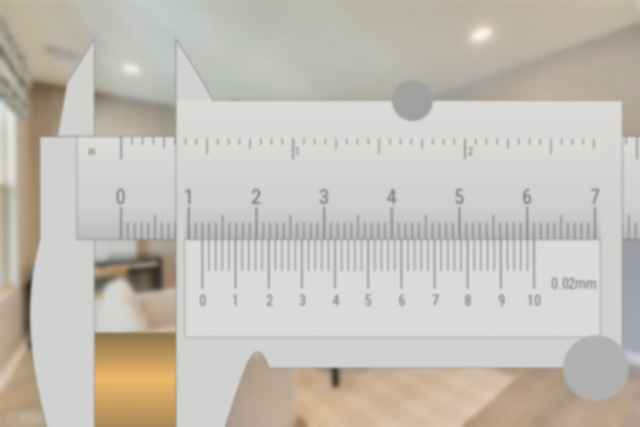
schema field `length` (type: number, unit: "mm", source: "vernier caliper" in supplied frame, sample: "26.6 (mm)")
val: 12.0 (mm)
